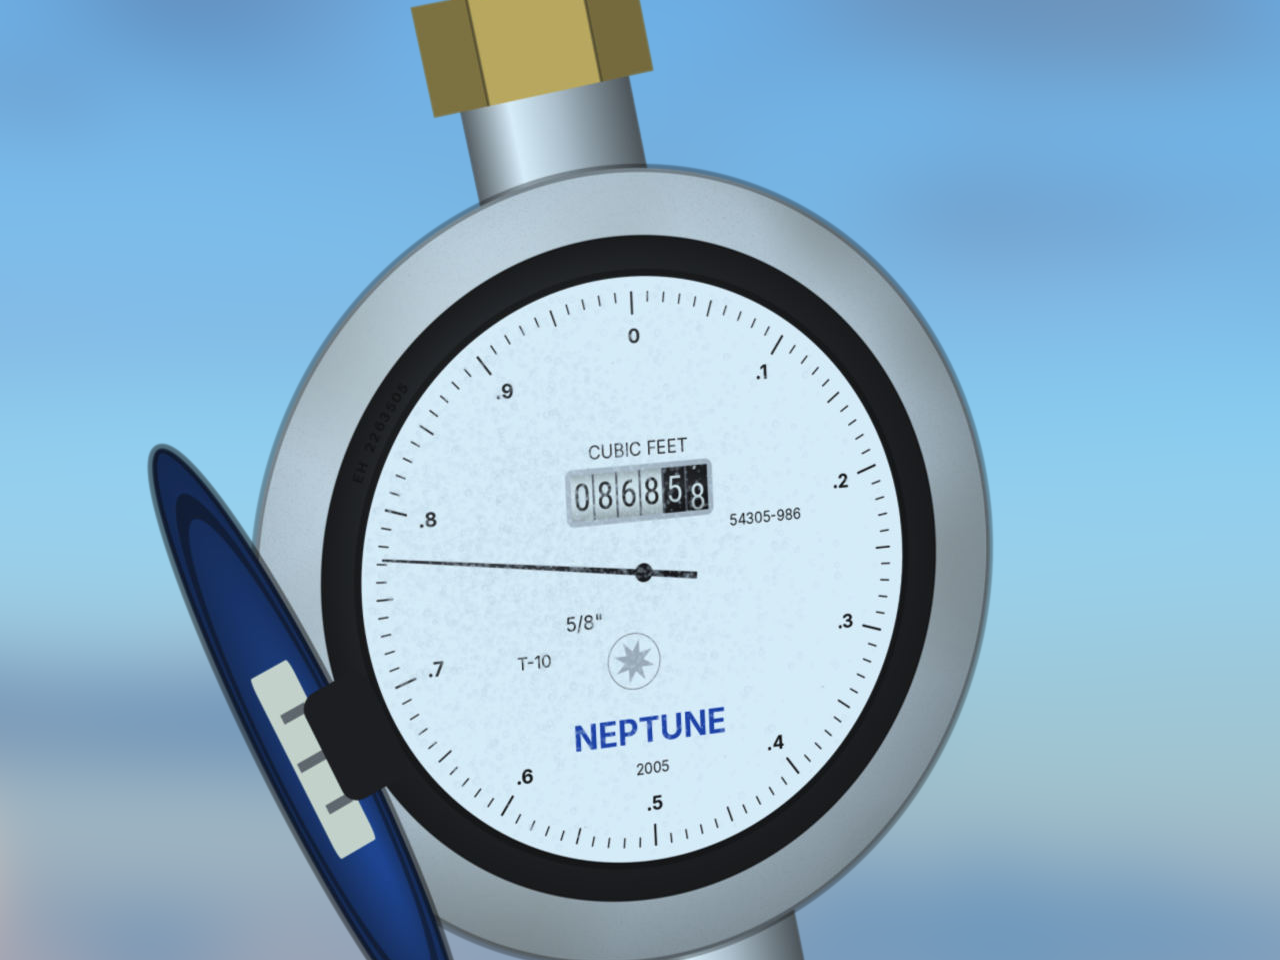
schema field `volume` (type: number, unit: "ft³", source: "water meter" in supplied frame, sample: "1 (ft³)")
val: 86857.77 (ft³)
